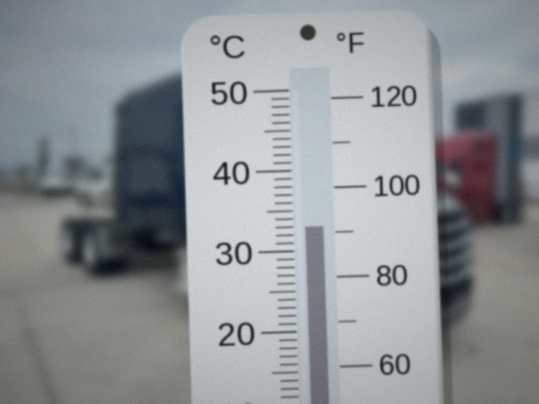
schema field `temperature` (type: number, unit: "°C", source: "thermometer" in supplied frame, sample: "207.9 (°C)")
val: 33 (°C)
